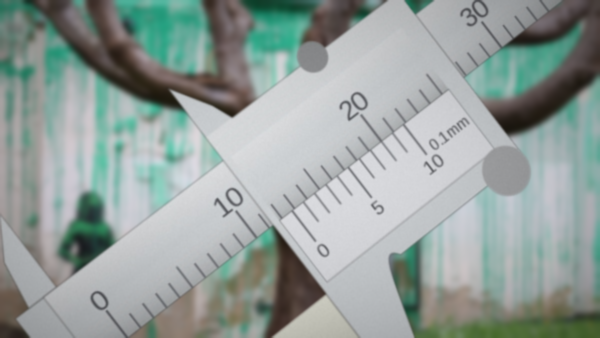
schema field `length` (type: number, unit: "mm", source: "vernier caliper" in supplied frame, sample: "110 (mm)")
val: 12.8 (mm)
